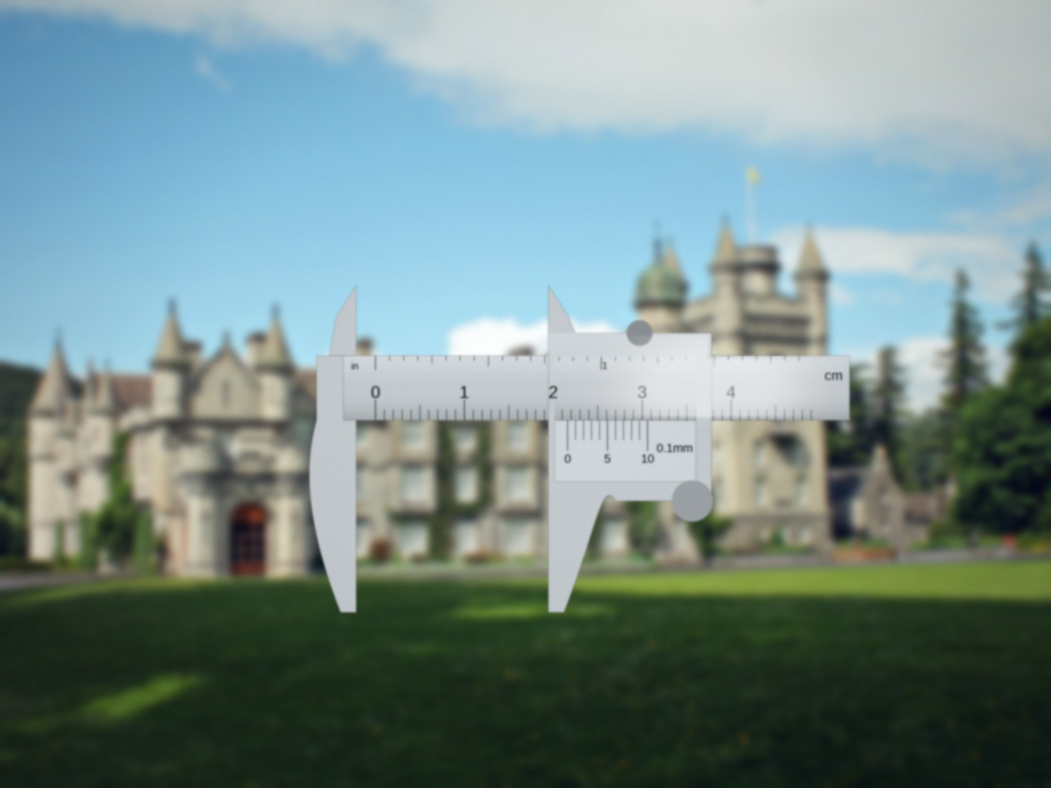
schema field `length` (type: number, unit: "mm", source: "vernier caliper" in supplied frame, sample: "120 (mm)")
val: 21.6 (mm)
